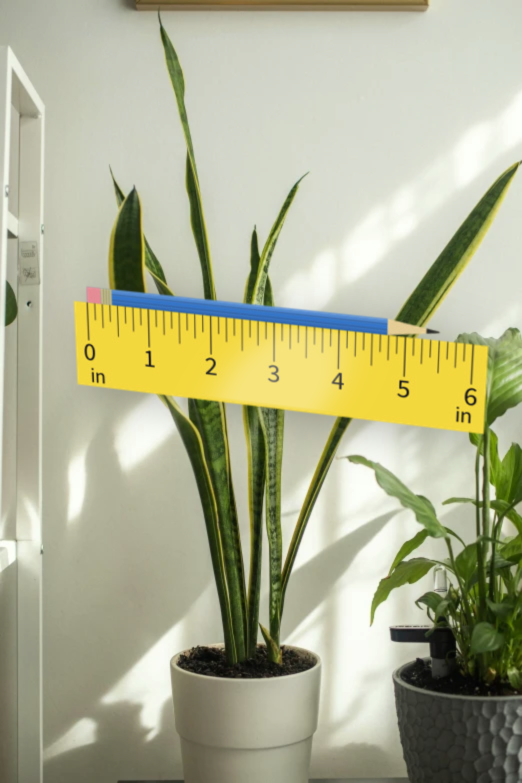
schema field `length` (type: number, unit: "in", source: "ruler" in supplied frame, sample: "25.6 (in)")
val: 5.5 (in)
